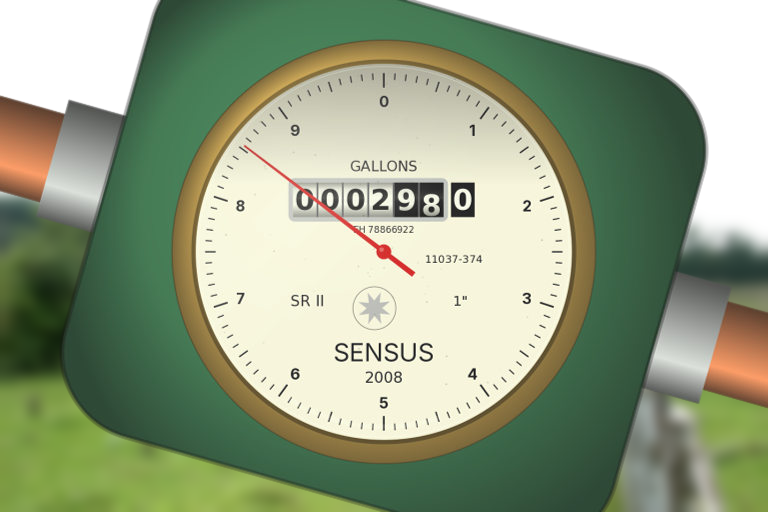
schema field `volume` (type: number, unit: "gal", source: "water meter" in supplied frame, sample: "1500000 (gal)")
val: 2978.5 (gal)
